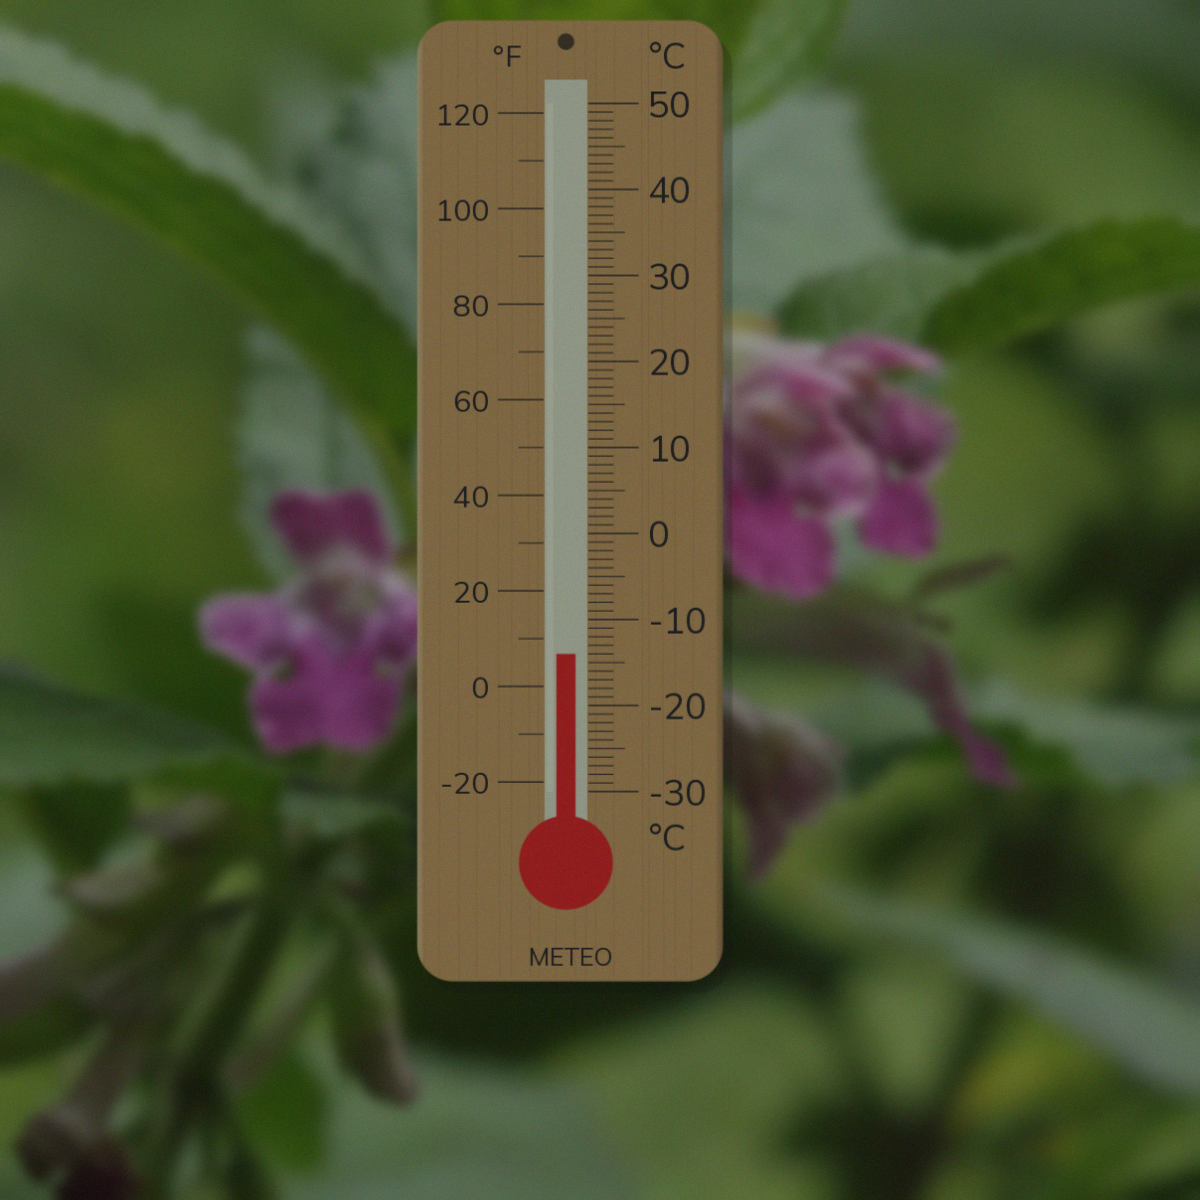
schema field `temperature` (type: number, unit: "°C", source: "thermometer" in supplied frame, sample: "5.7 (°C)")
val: -14 (°C)
